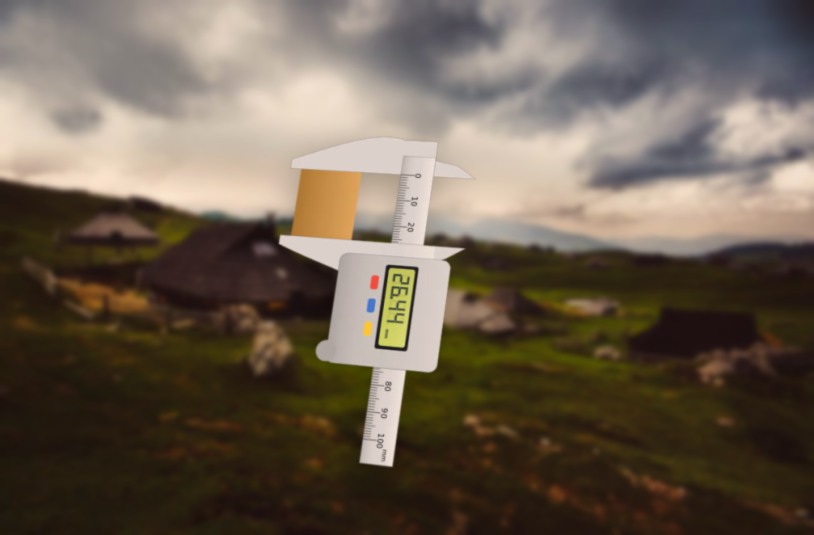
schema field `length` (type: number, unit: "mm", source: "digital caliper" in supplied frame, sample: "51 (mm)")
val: 26.44 (mm)
